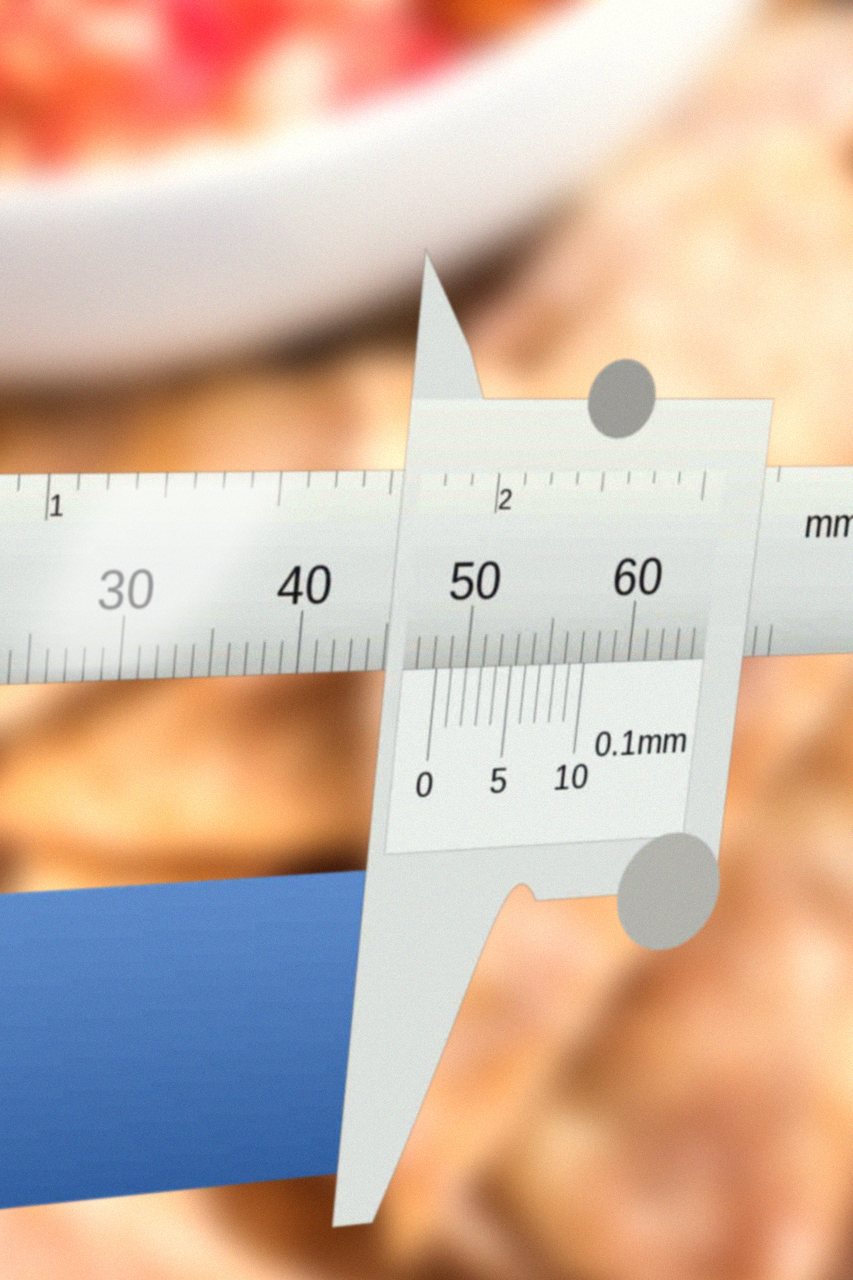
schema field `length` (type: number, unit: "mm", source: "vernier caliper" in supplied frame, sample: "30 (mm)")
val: 48.2 (mm)
